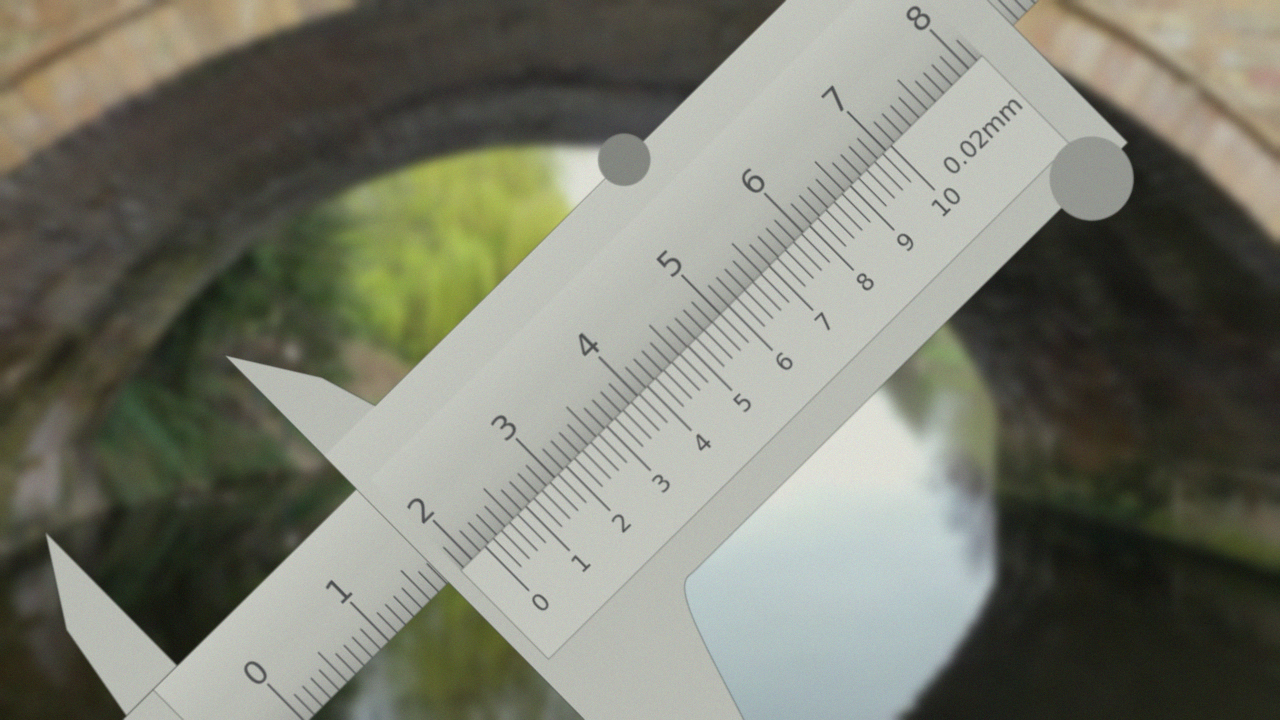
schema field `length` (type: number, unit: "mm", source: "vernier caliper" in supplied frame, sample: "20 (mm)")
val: 21.6 (mm)
